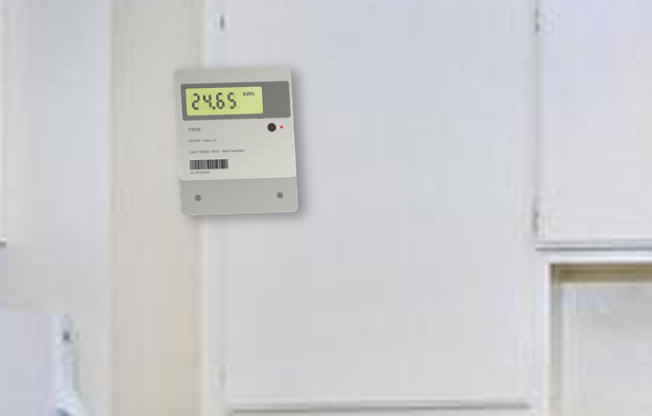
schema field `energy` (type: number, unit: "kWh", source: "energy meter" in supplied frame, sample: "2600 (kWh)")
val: 24.65 (kWh)
